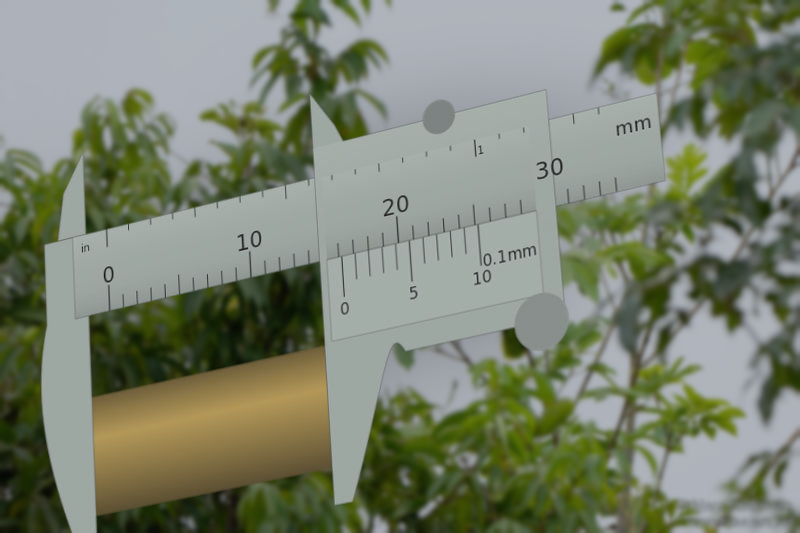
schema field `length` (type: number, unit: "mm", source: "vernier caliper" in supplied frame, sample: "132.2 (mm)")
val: 16.2 (mm)
